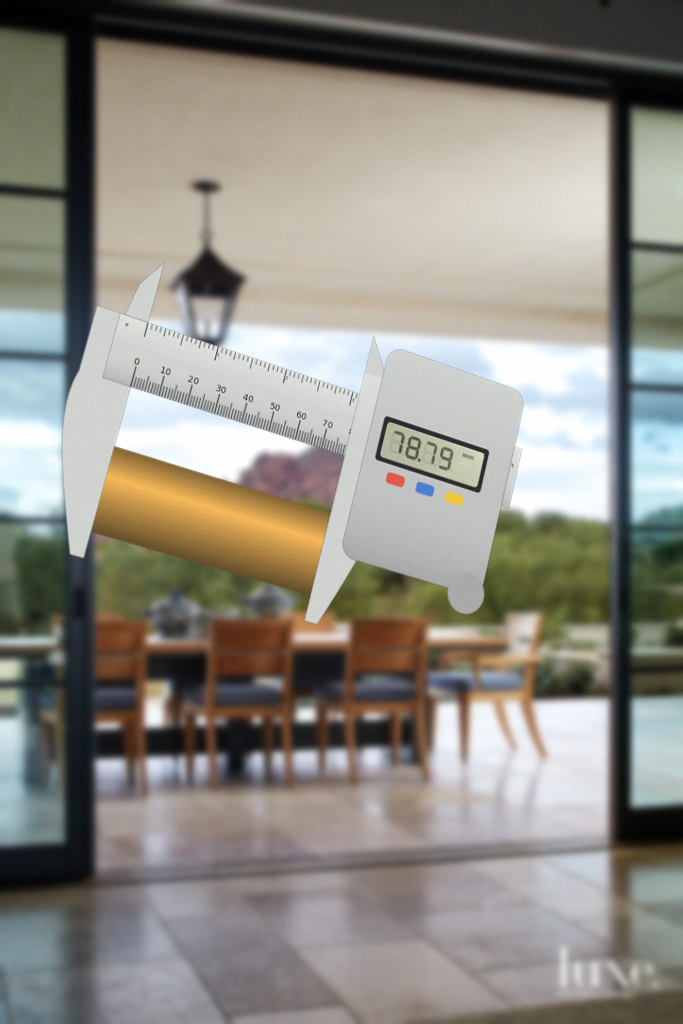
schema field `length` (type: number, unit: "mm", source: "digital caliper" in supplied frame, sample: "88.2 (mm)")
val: 78.79 (mm)
